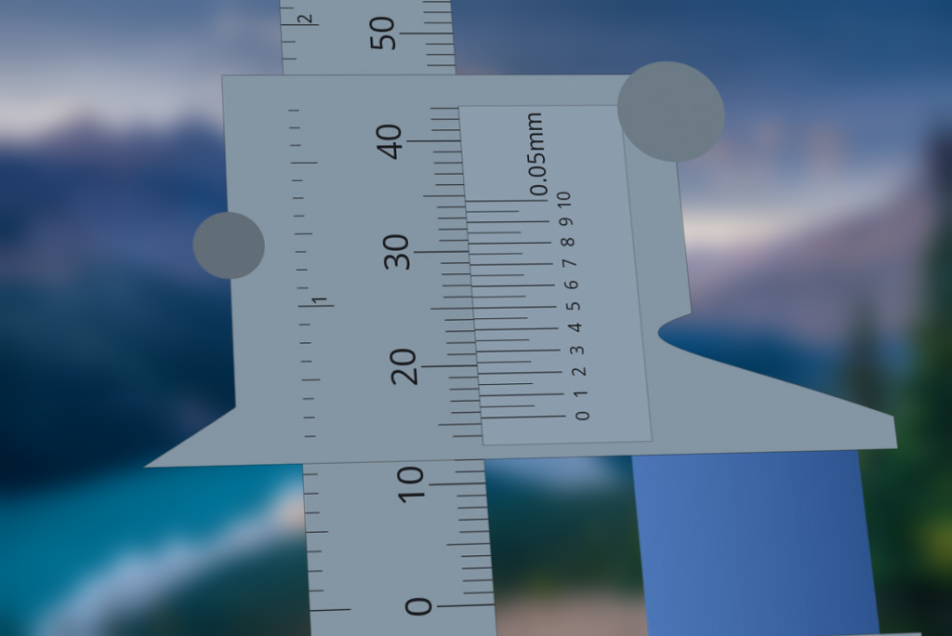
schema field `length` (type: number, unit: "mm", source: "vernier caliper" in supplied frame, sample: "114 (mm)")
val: 15.5 (mm)
